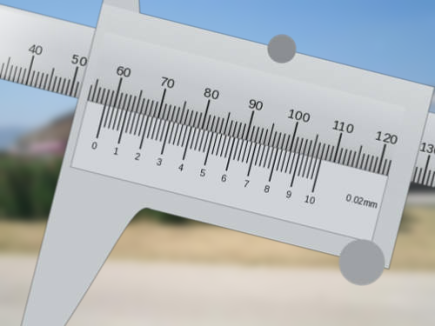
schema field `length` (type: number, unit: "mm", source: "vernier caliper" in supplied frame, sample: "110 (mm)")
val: 58.0 (mm)
